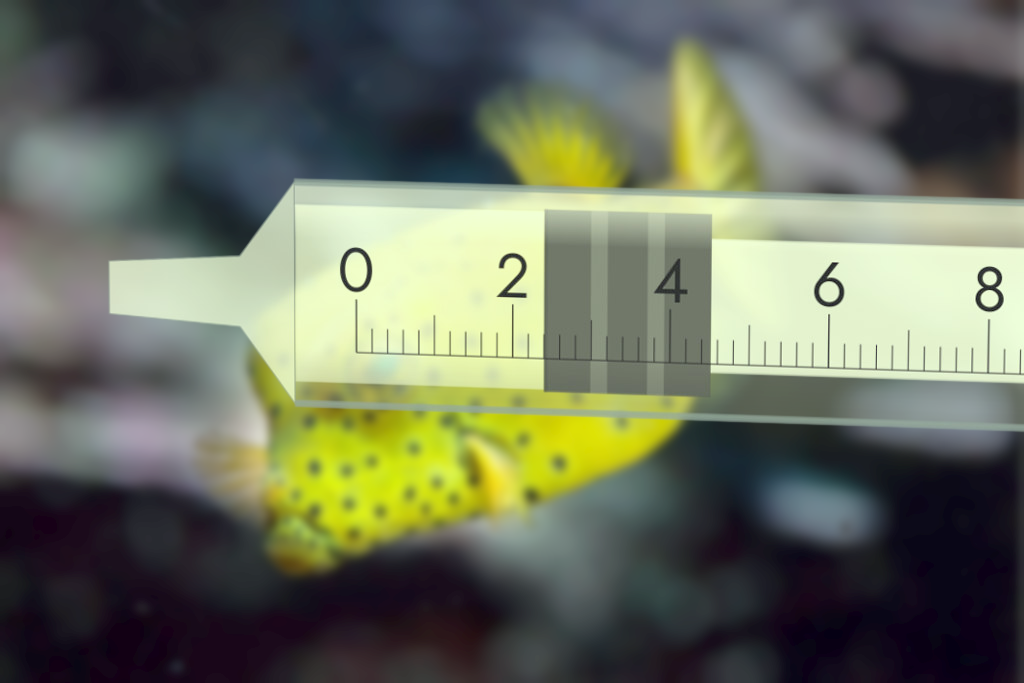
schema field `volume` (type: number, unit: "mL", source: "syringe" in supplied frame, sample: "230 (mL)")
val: 2.4 (mL)
